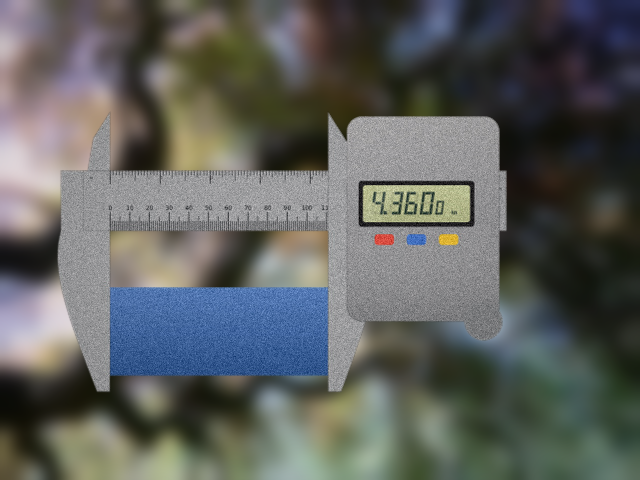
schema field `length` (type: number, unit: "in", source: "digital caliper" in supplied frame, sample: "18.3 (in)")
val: 4.3600 (in)
